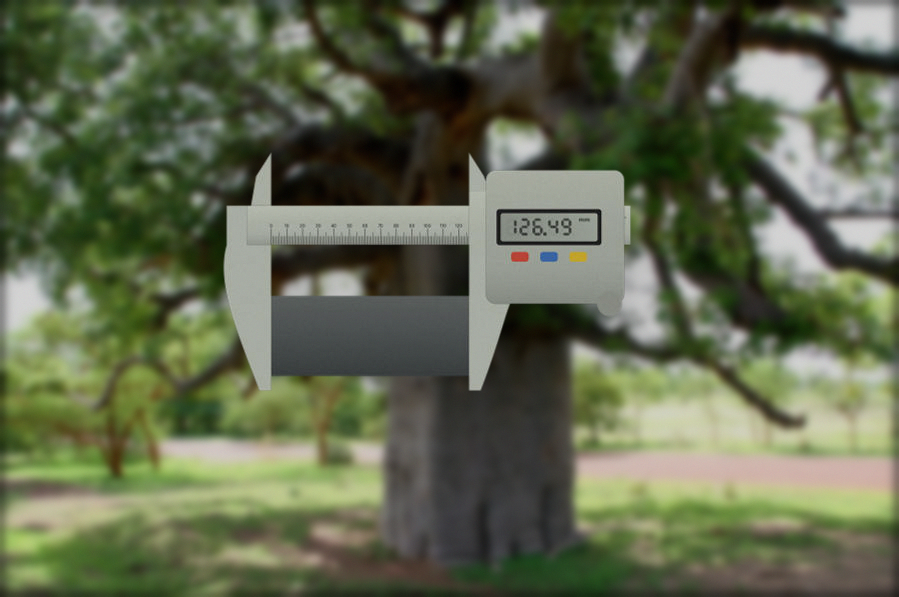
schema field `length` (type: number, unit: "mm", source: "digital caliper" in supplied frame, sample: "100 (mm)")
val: 126.49 (mm)
